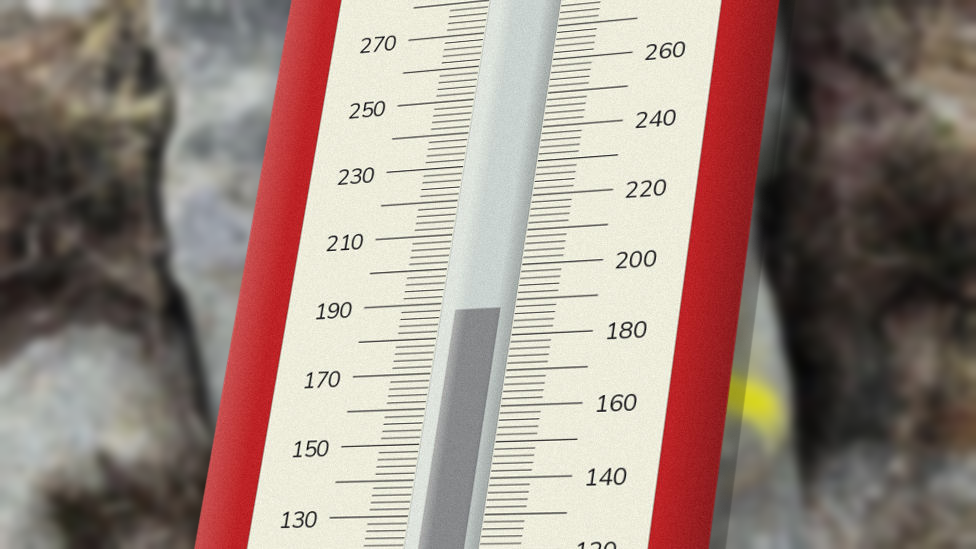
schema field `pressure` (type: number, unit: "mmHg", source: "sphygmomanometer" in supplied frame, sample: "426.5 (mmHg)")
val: 188 (mmHg)
